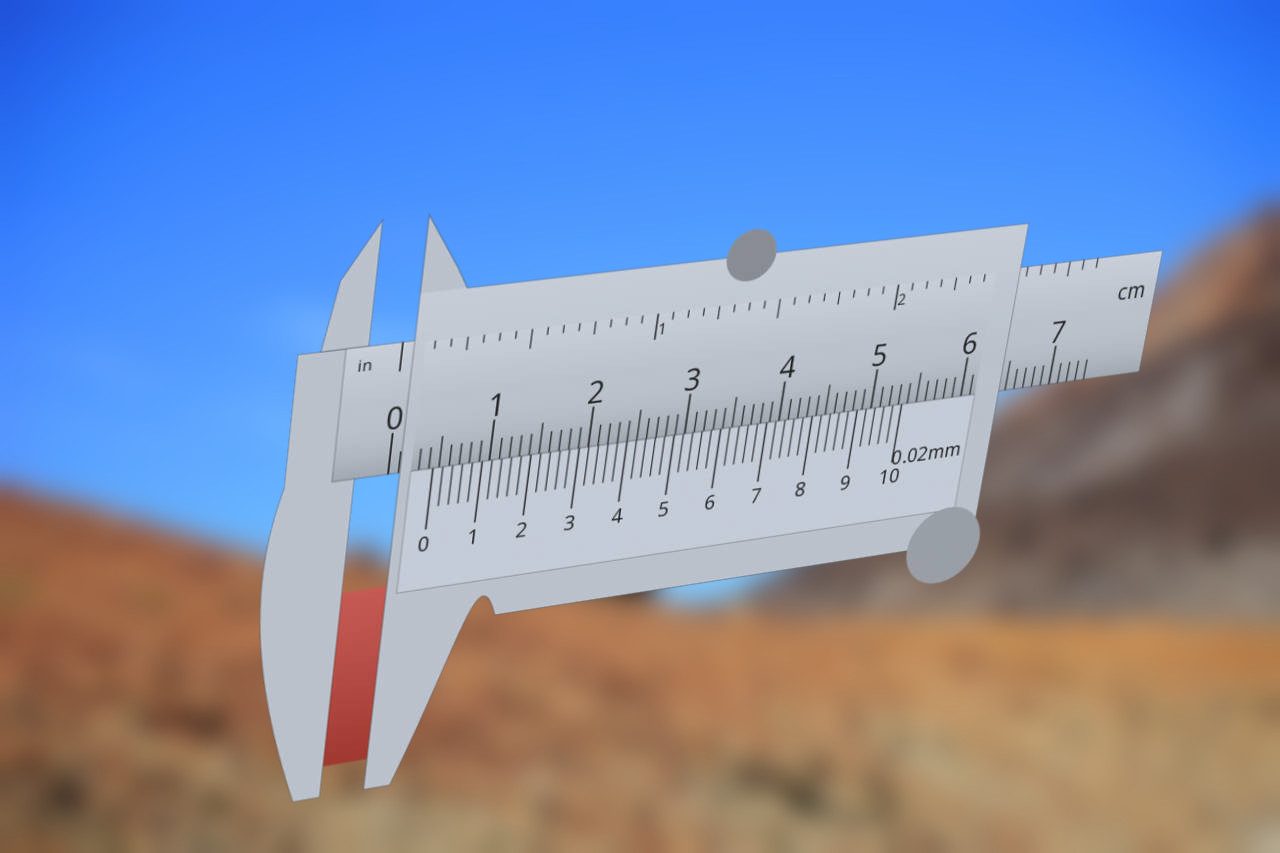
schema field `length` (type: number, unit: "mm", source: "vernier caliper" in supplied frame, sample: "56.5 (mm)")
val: 4.4 (mm)
